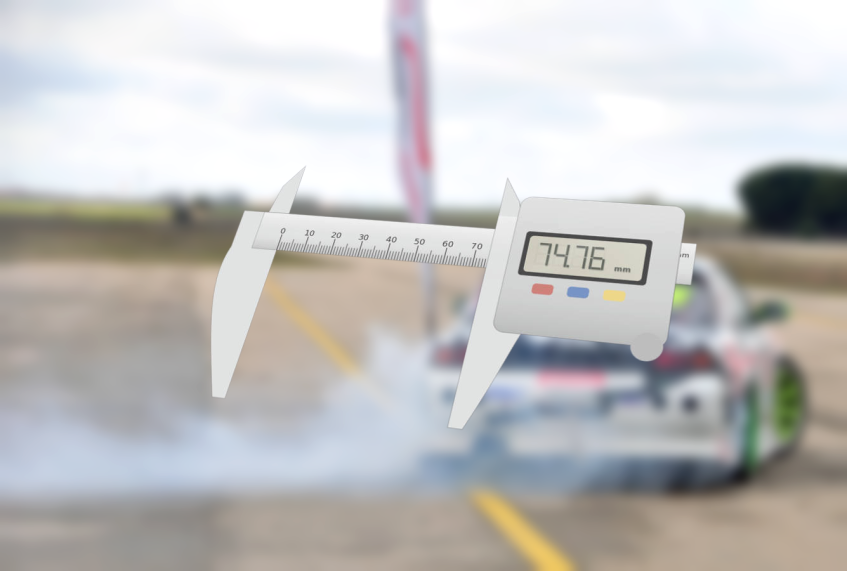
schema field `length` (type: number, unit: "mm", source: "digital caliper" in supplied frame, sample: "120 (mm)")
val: 74.76 (mm)
